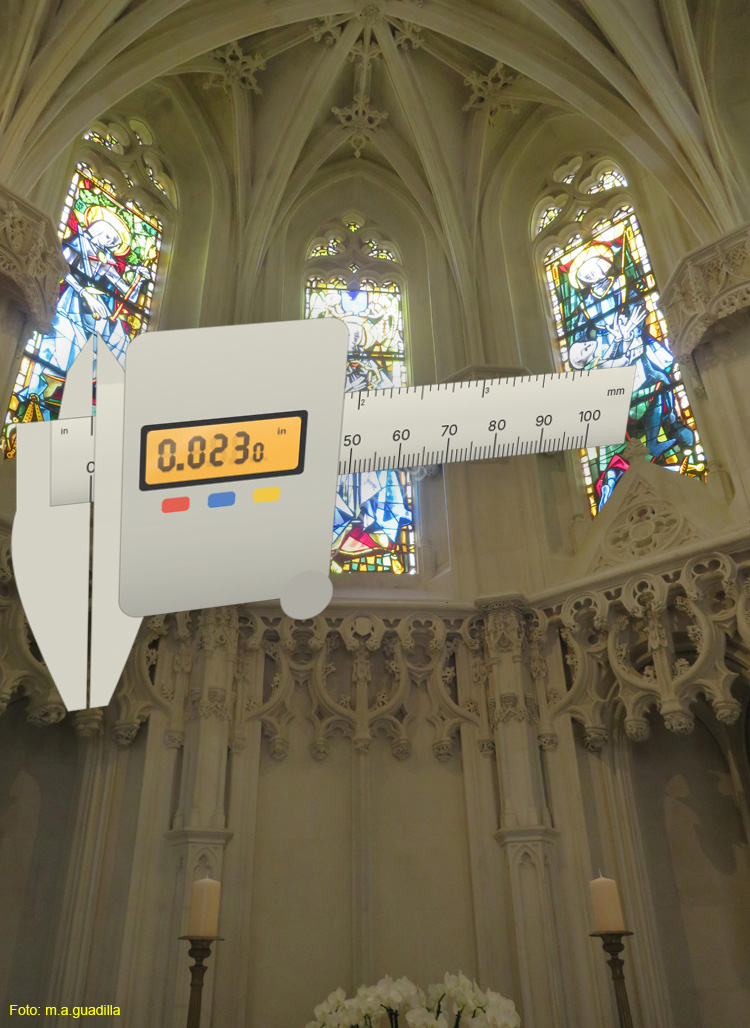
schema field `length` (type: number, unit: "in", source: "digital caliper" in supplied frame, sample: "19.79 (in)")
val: 0.0230 (in)
